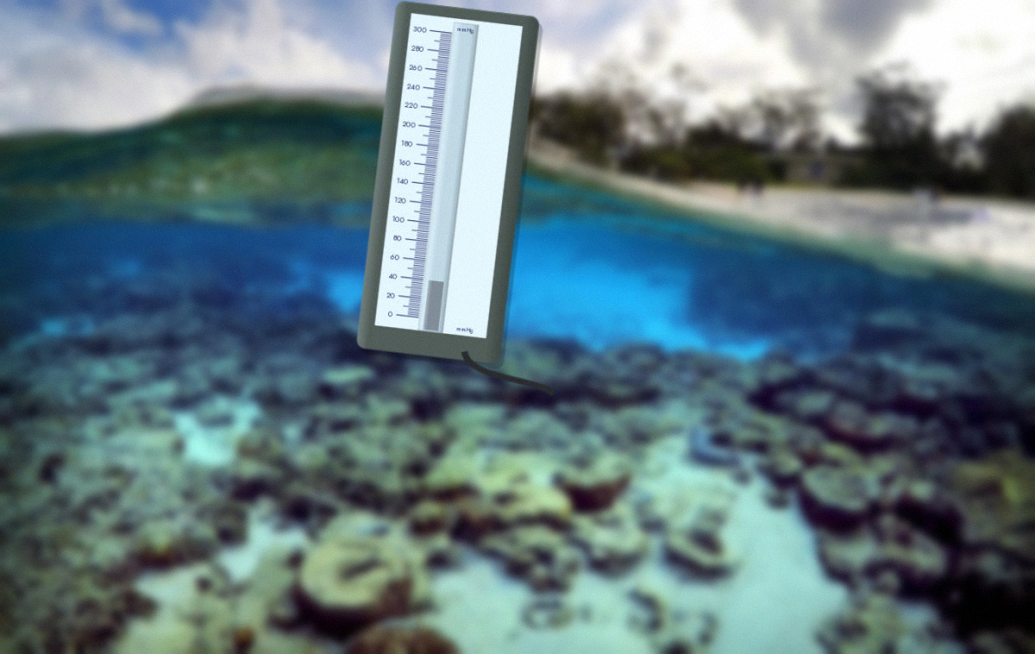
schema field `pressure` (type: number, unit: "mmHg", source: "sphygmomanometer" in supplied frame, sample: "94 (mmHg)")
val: 40 (mmHg)
